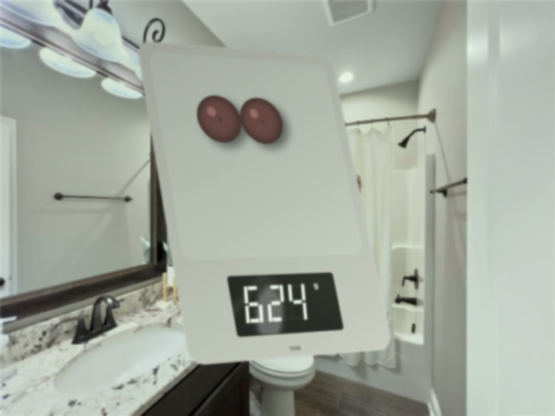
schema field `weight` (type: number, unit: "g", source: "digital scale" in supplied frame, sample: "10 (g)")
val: 624 (g)
